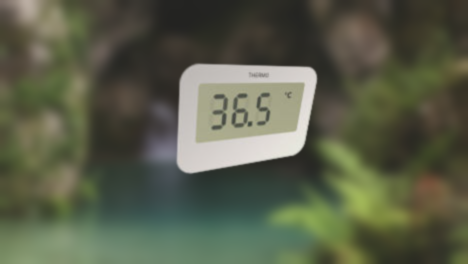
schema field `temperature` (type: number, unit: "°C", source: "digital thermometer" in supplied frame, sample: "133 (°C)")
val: 36.5 (°C)
